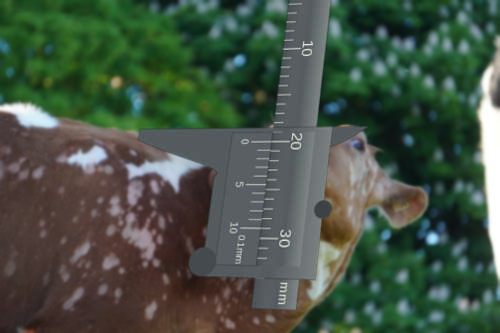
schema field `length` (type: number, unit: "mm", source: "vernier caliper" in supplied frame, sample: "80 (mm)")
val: 20.0 (mm)
